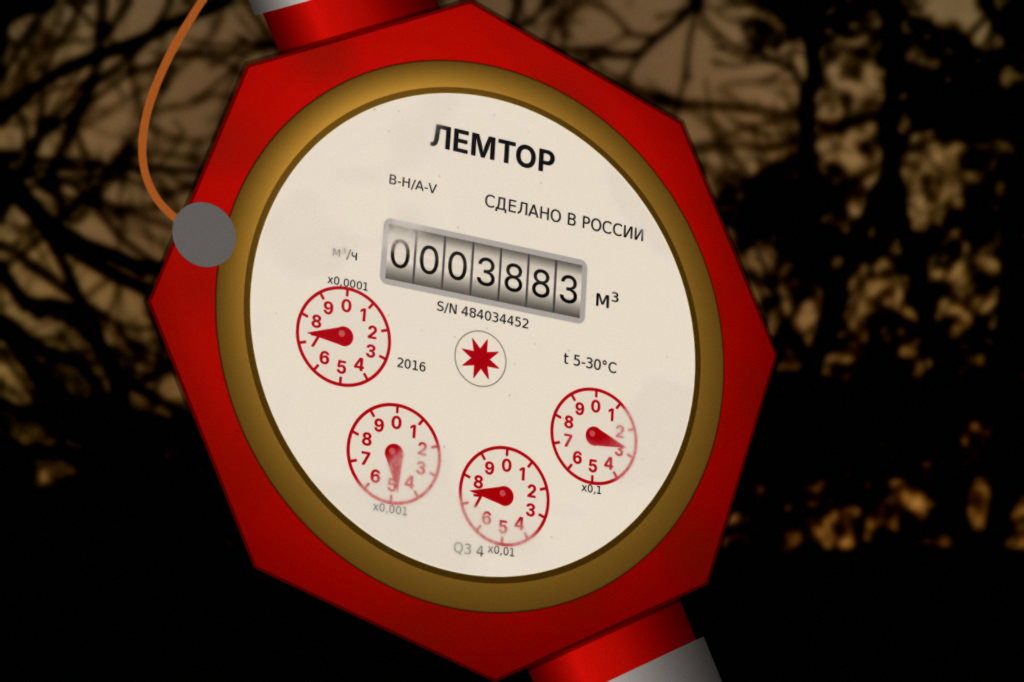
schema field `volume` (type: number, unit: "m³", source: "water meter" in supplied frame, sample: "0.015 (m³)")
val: 3883.2747 (m³)
